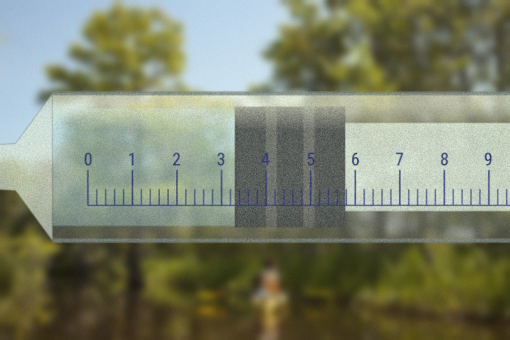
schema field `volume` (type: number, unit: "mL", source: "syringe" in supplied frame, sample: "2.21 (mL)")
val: 3.3 (mL)
